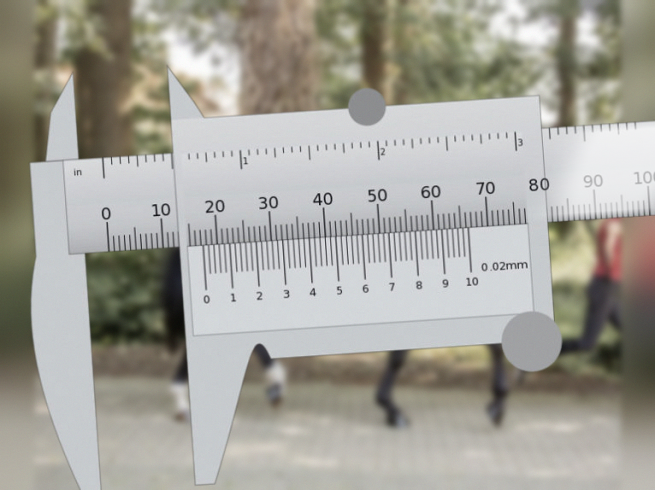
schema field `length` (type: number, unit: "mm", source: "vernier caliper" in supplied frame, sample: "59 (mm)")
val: 17.4 (mm)
